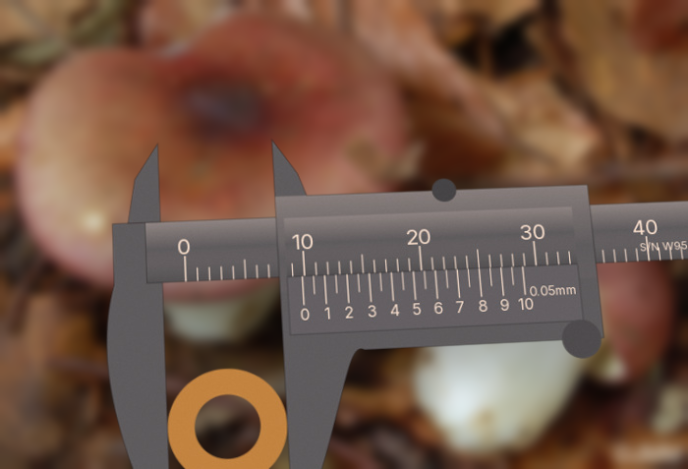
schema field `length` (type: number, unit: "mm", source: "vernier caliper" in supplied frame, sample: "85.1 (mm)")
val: 9.8 (mm)
